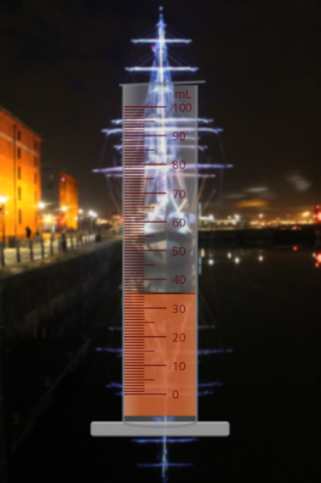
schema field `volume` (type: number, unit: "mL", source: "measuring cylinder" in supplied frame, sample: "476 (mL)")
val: 35 (mL)
